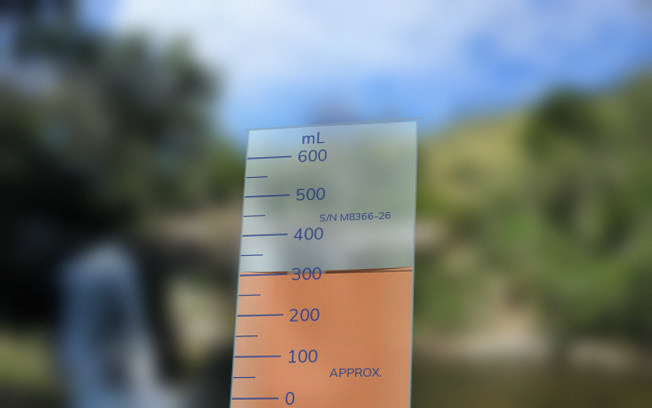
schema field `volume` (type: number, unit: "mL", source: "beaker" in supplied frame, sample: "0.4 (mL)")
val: 300 (mL)
